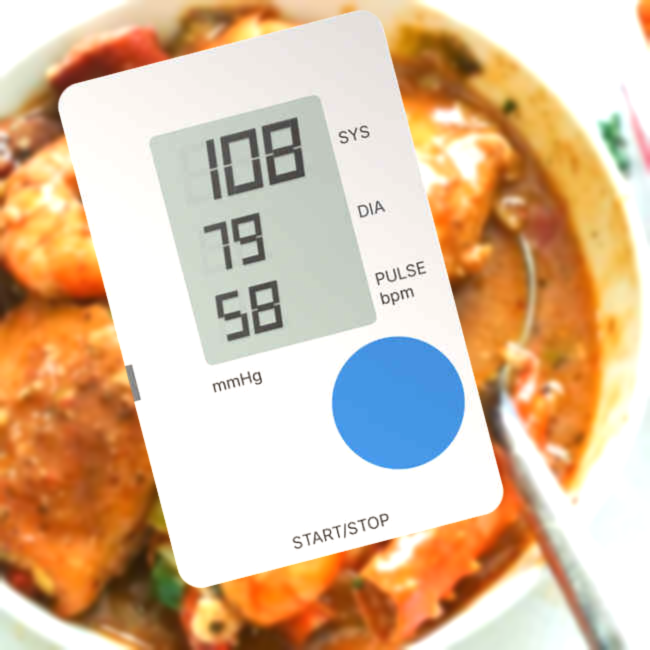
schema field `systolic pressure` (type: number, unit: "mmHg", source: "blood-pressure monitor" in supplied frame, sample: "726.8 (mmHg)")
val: 108 (mmHg)
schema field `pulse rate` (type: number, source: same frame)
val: 58 (bpm)
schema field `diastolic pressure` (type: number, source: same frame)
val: 79 (mmHg)
